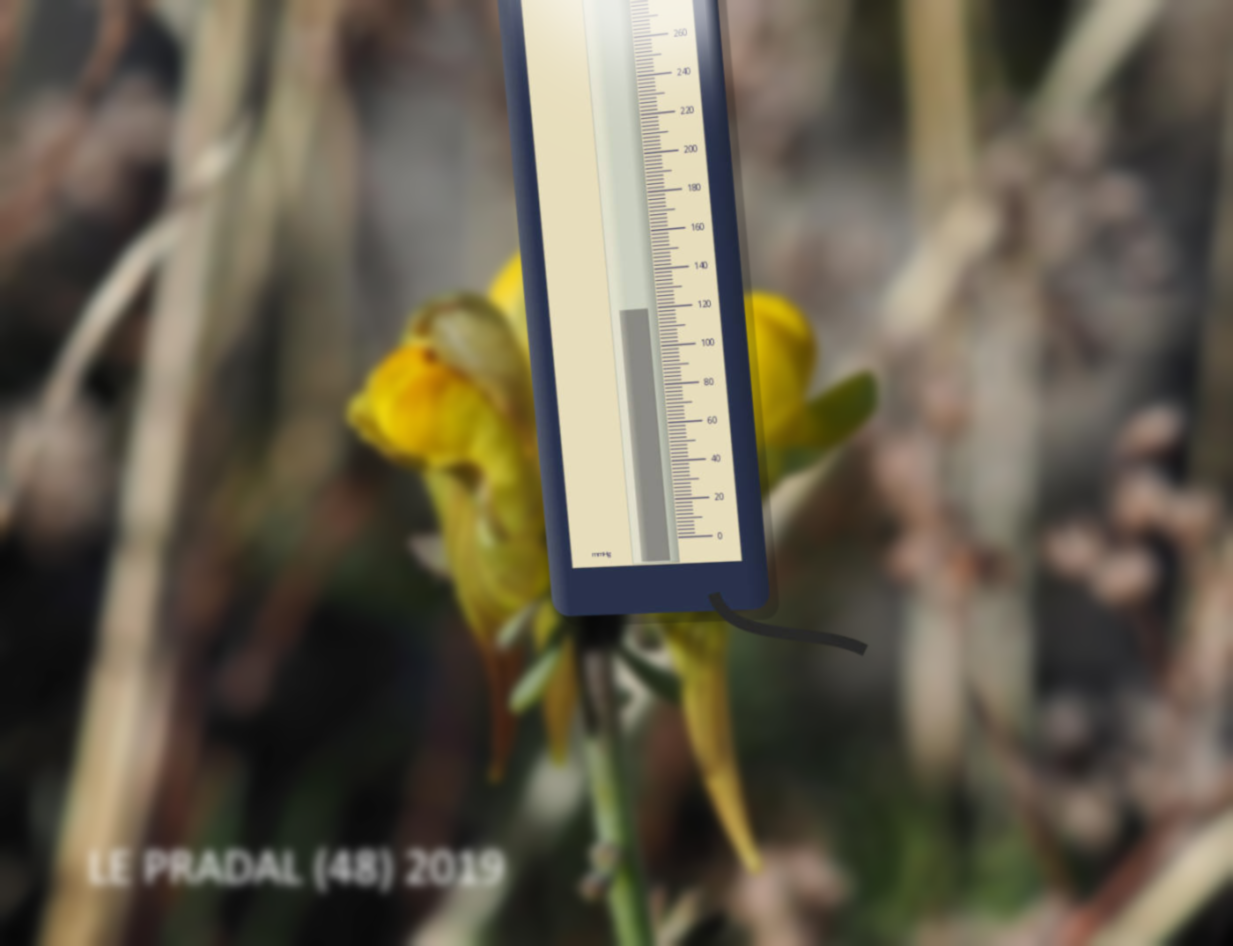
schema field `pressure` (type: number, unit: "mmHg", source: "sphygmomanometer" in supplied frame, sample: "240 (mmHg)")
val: 120 (mmHg)
